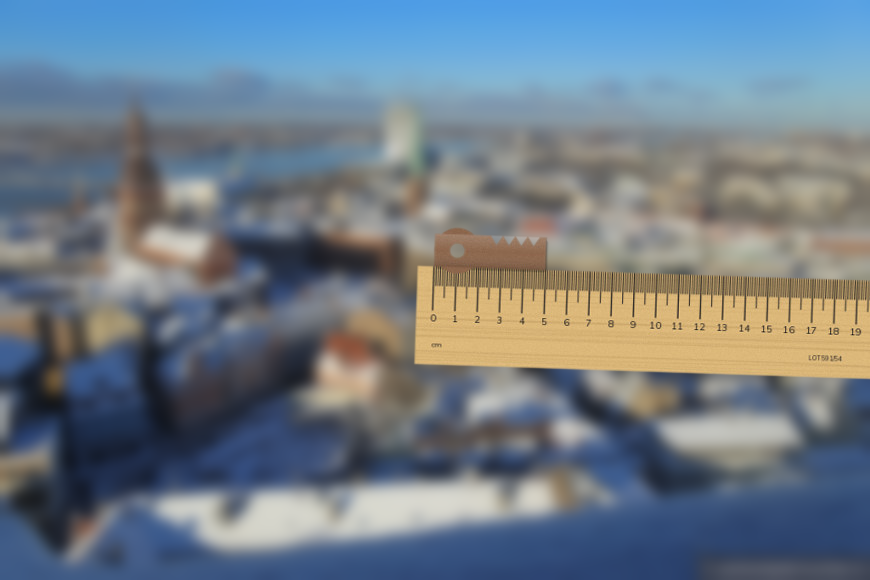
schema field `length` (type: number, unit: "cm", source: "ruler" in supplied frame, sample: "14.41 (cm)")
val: 5 (cm)
